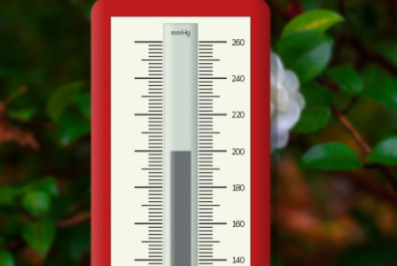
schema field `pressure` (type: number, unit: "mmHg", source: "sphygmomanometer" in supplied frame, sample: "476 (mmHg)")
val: 200 (mmHg)
